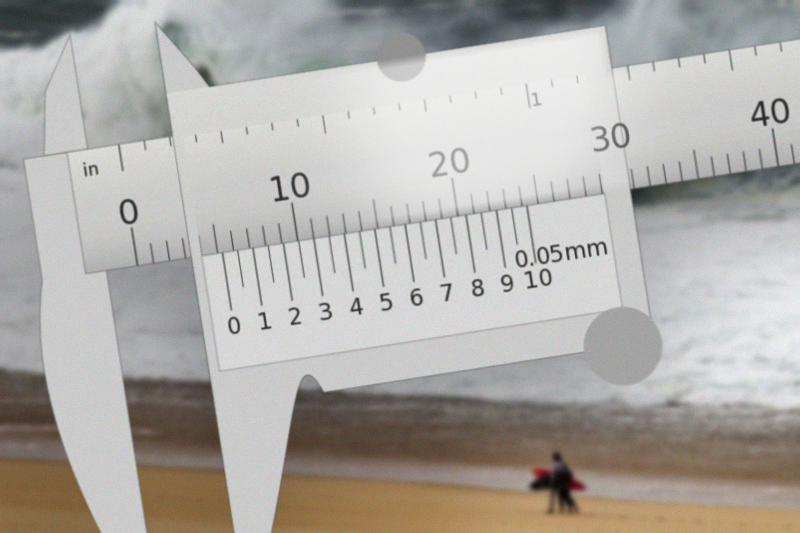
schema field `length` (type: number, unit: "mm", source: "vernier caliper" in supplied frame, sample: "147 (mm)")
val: 5.3 (mm)
